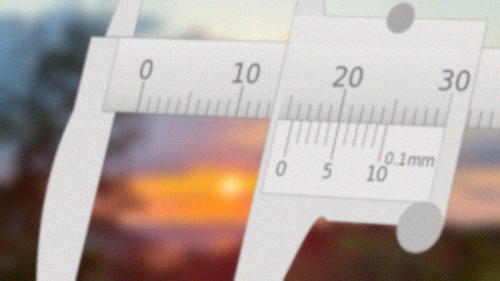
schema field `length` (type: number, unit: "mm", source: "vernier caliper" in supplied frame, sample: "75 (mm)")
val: 15.6 (mm)
